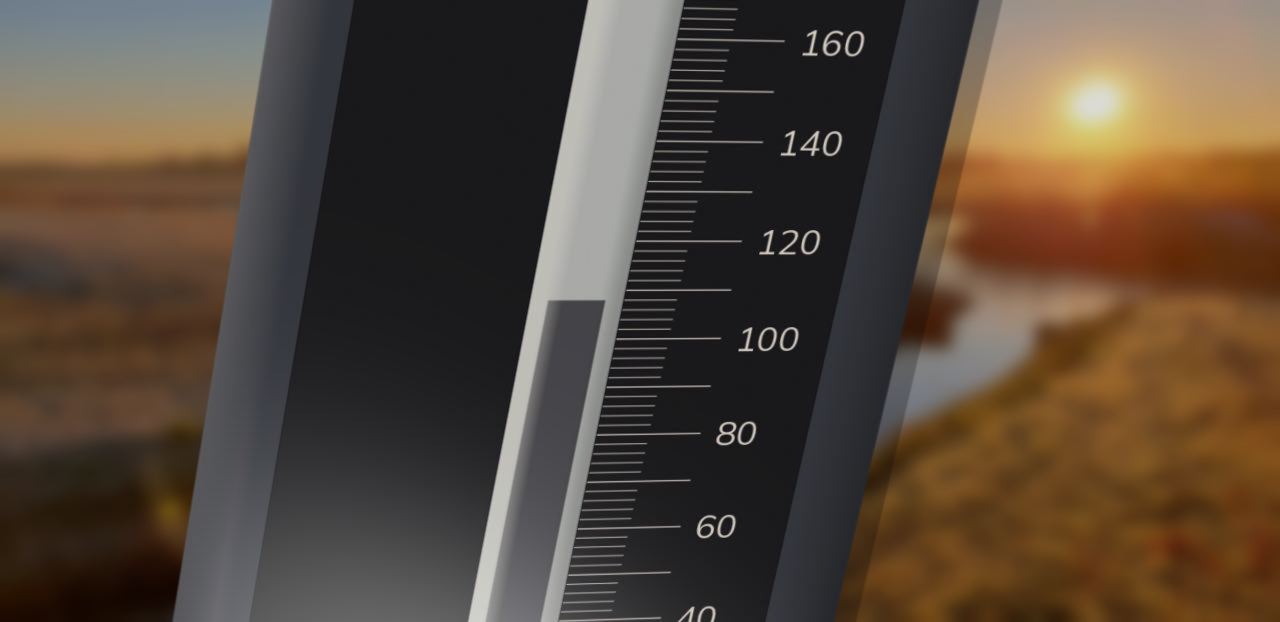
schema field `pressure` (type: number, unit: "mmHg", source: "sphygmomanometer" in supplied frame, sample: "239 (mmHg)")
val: 108 (mmHg)
